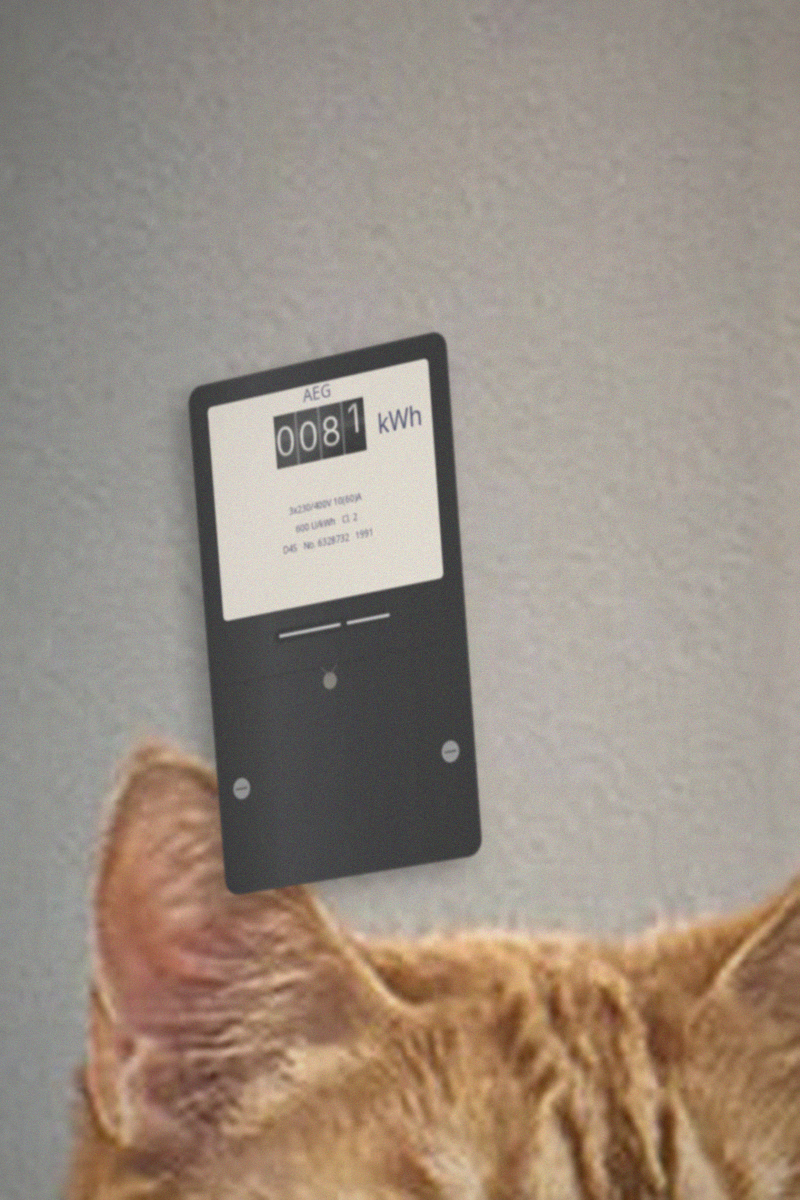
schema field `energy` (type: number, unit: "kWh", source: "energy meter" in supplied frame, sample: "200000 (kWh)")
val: 81 (kWh)
